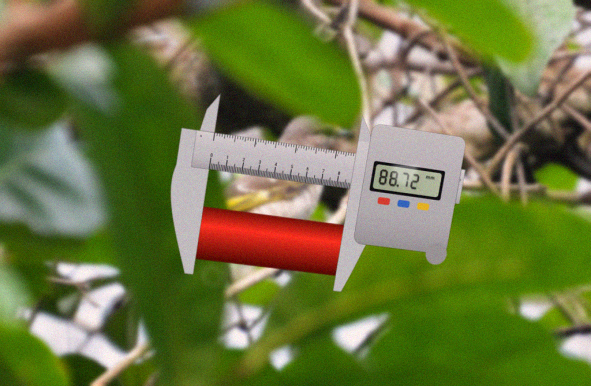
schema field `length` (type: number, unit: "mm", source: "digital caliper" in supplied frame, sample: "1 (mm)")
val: 88.72 (mm)
